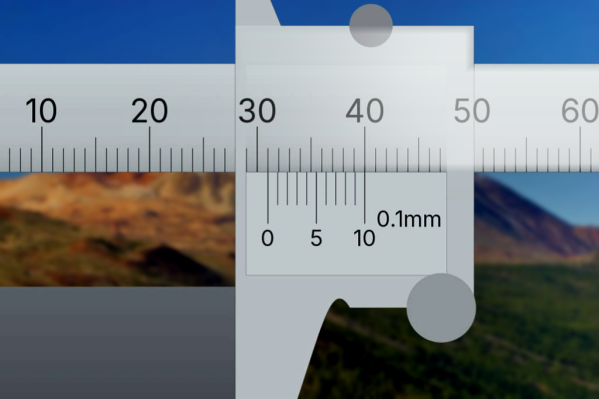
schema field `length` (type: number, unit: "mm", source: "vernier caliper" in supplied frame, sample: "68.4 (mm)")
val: 31.0 (mm)
